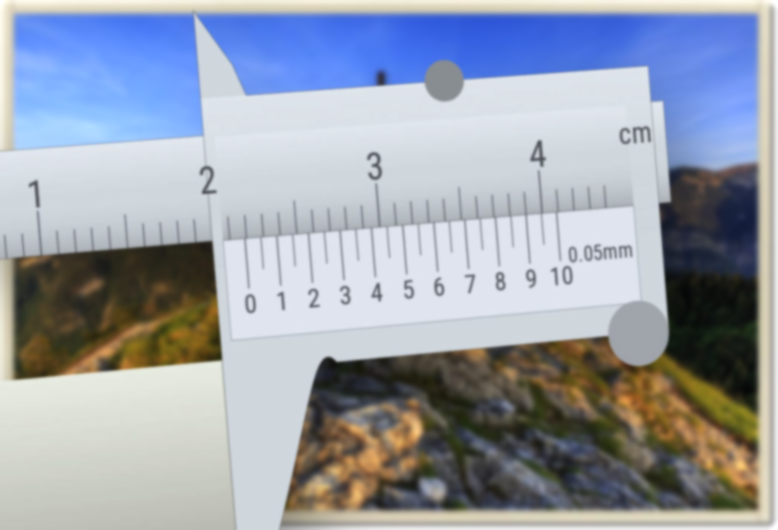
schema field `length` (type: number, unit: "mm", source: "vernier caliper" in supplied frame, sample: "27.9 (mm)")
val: 21.9 (mm)
